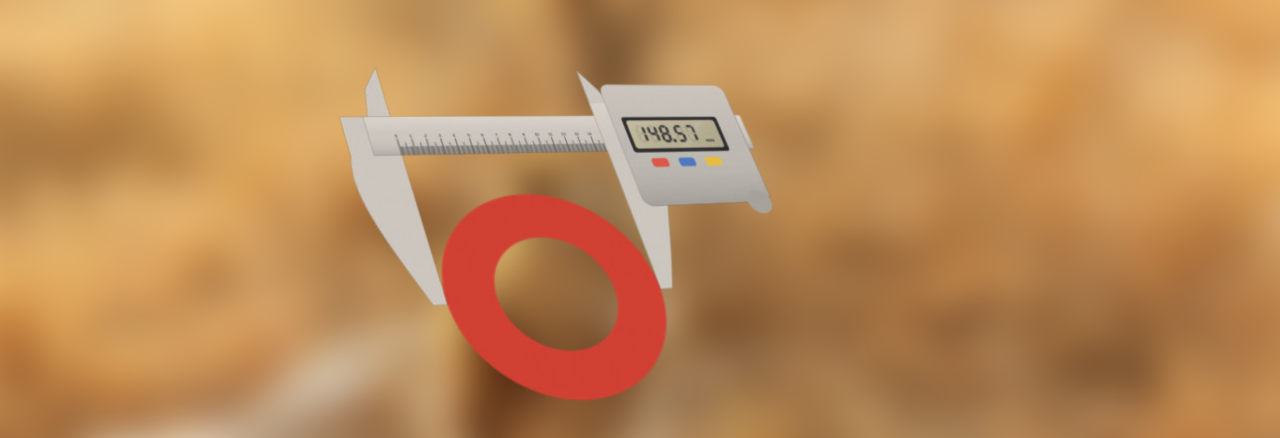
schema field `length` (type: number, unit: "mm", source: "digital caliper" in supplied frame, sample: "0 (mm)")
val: 148.57 (mm)
